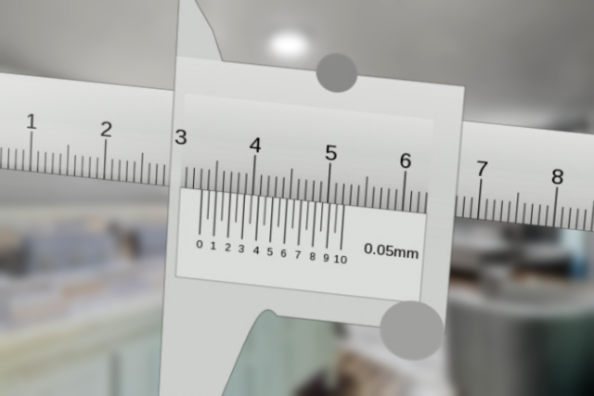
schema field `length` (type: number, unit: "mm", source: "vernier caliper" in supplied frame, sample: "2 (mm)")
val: 33.2 (mm)
